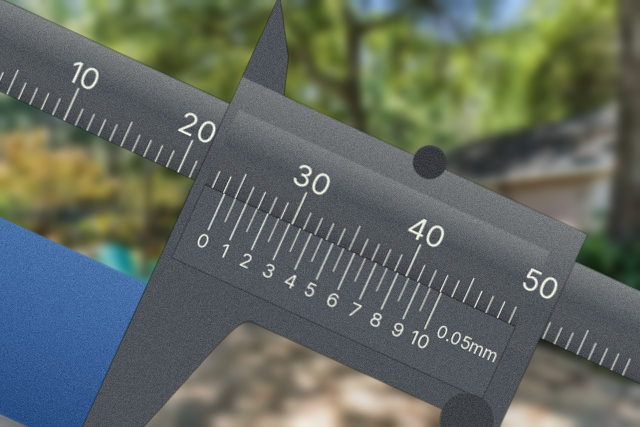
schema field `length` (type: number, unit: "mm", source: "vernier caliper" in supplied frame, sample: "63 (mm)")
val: 24.1 (mm)
